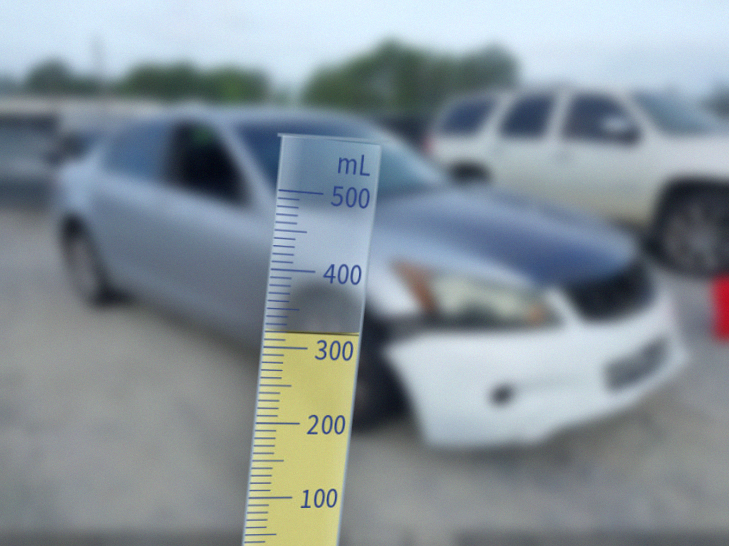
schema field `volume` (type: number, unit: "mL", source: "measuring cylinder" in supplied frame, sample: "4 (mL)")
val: 320 (mL)
